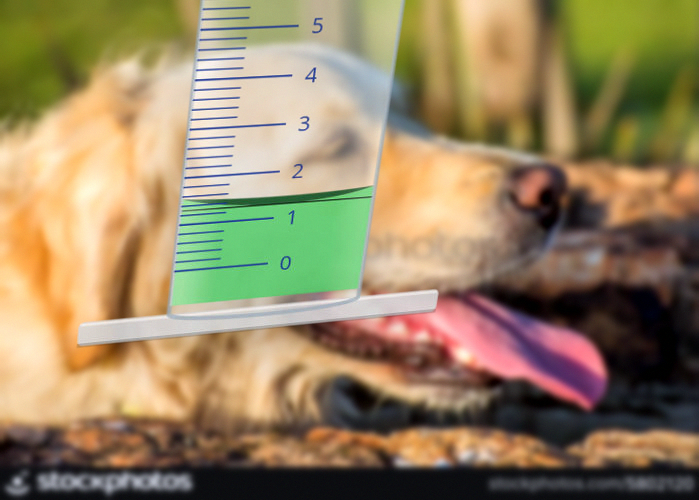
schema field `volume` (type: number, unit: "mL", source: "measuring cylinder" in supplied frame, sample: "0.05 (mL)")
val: 1.3 (mL)
